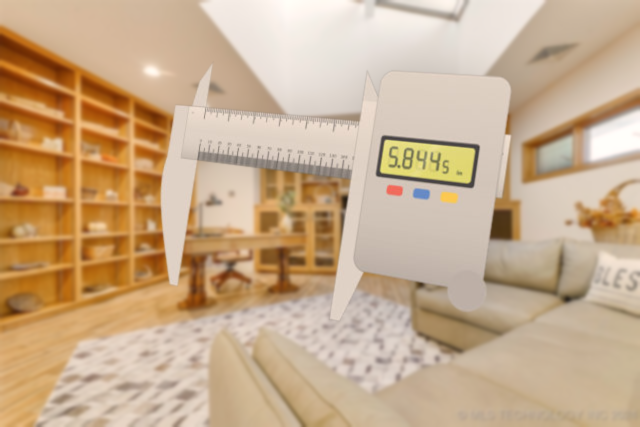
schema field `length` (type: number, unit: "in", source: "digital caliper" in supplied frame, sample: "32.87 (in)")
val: 5.8445 (in)
